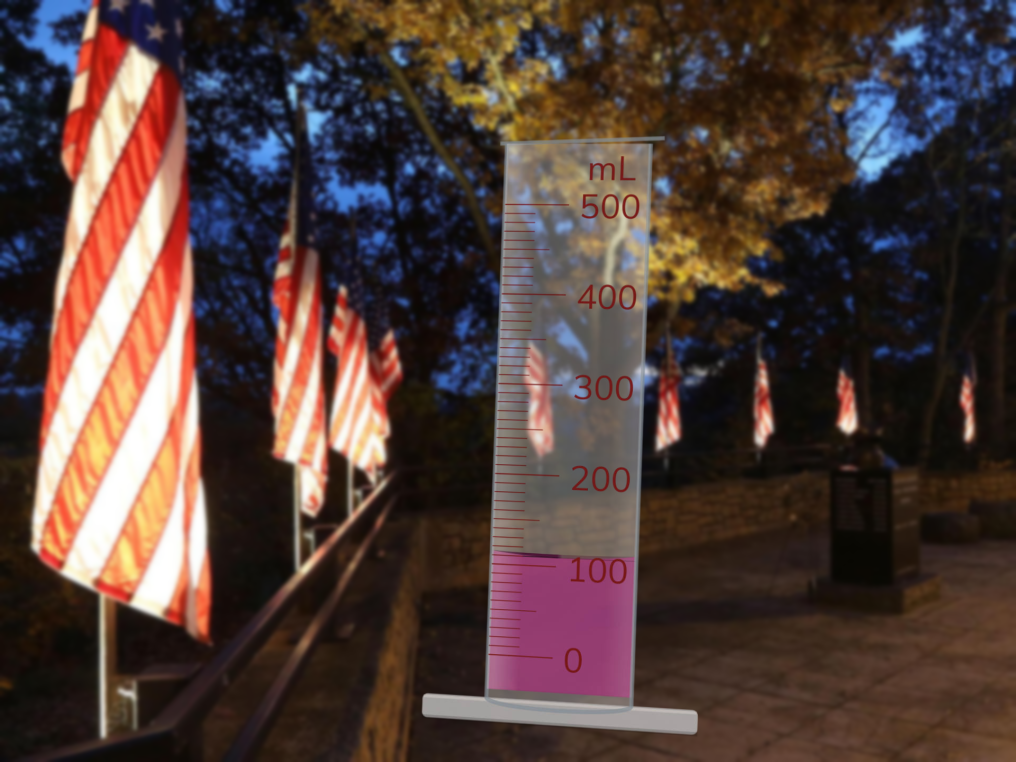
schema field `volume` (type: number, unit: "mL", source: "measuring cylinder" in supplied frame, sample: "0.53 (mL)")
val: 110 (mL)
